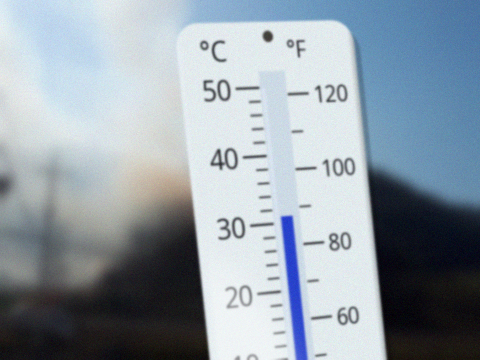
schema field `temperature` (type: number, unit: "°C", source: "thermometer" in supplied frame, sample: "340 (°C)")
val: 31 (°C)
